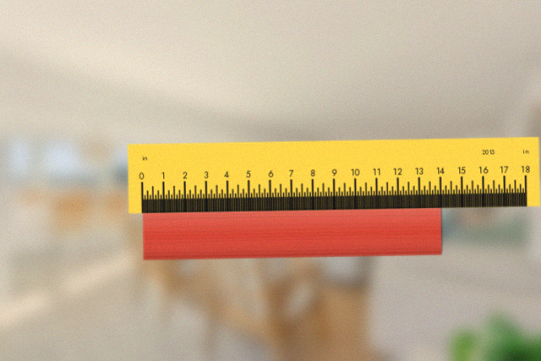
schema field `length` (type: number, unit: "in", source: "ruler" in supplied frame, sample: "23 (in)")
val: 14 (in)
